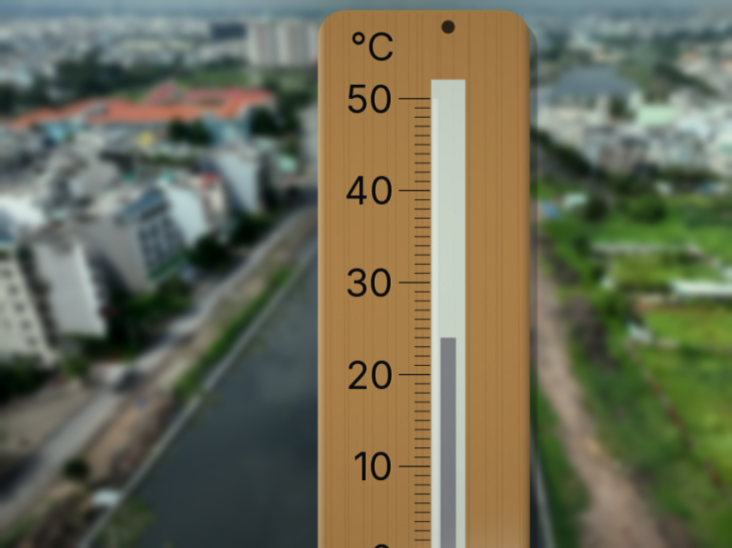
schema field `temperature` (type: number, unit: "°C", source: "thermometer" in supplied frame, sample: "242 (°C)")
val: 24 (°C)
